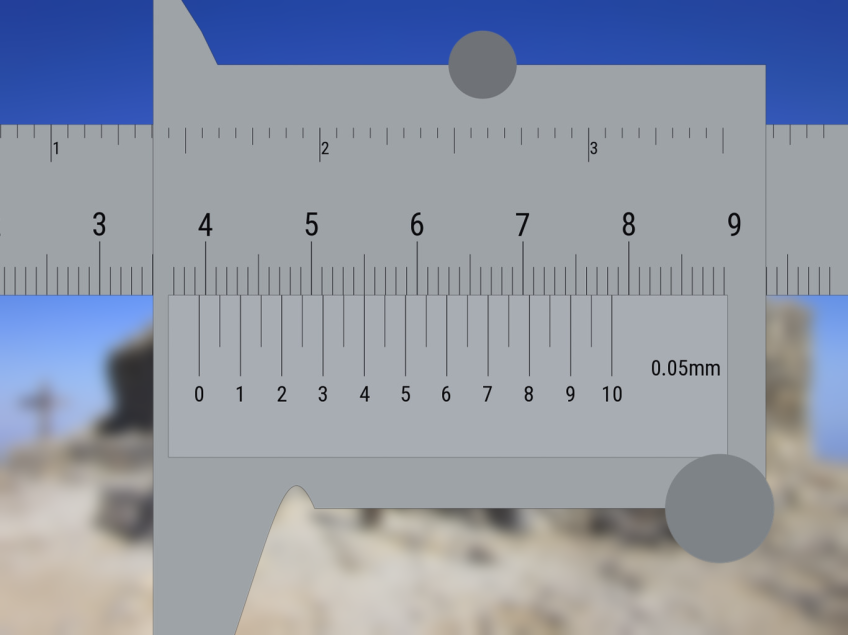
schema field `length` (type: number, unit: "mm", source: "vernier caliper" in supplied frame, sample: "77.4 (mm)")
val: 39.4 (mm)
